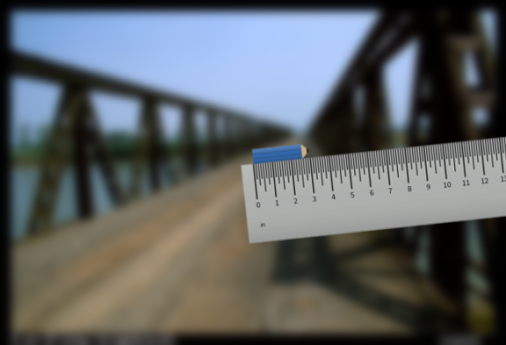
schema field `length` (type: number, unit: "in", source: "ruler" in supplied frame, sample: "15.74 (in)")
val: 3 (in)
